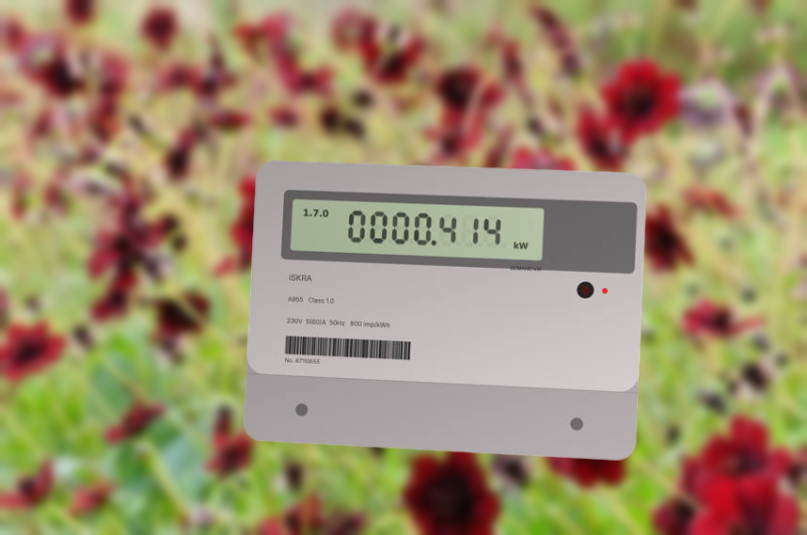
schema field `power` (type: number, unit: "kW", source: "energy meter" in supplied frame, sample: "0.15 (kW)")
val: 0.414 (kW)
